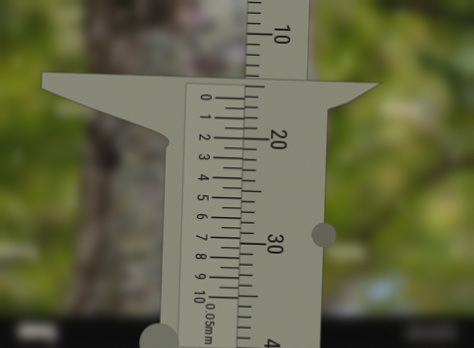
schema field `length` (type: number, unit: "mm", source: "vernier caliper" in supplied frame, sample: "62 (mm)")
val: 16.2 (mm)
